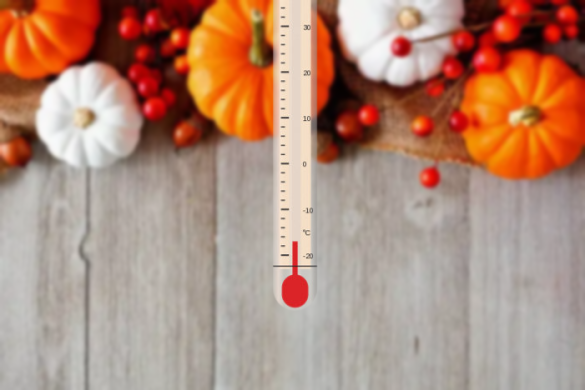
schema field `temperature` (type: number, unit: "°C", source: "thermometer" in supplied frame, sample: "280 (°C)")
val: -17 (°C)
